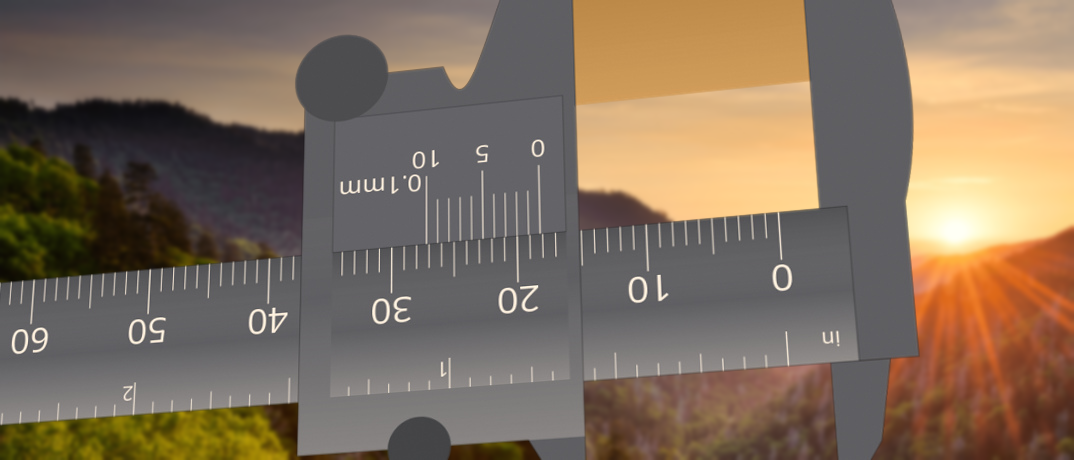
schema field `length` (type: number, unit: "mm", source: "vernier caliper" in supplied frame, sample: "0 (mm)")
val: 18.2 (mm)
